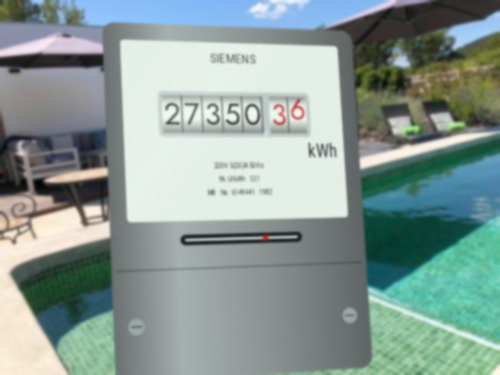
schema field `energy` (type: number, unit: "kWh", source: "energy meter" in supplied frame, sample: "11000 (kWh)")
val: 27350.36 (kWh)
